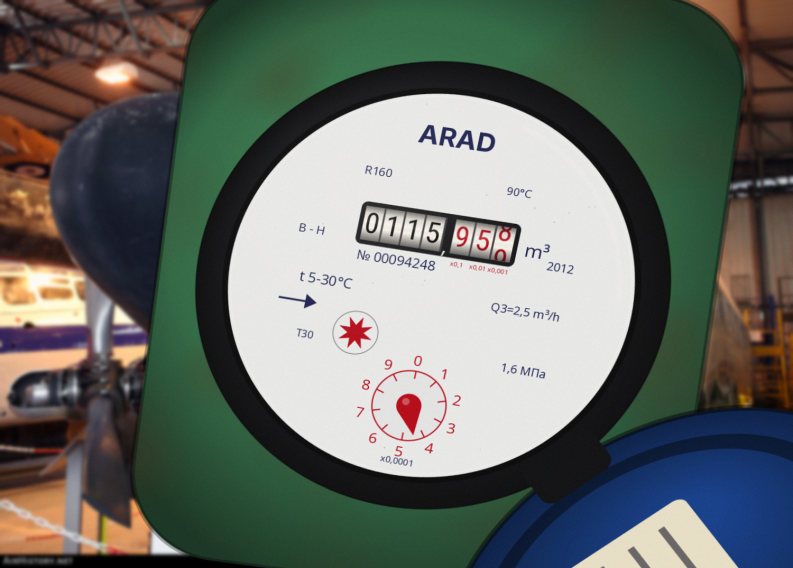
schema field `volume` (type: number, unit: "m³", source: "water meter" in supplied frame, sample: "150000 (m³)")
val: 115.9584 (m³)
